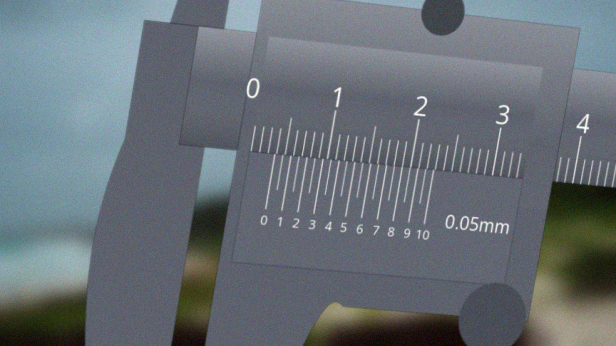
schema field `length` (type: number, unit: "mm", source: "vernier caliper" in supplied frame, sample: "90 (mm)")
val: 3.8 (mm)
